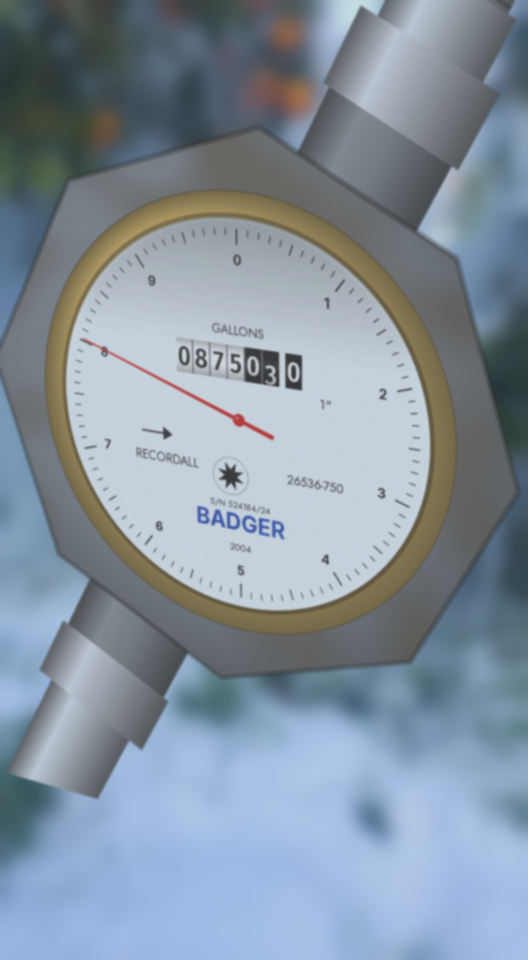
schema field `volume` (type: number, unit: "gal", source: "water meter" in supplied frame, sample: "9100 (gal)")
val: 875028.0 (gal)
